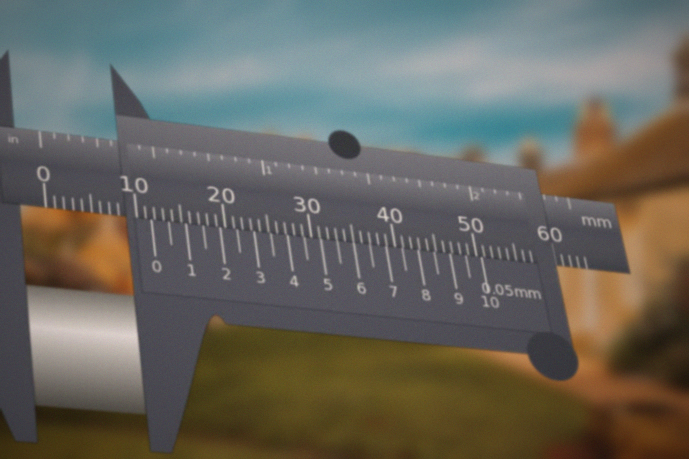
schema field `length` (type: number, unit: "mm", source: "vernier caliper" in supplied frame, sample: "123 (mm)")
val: 11.6 (mm)
